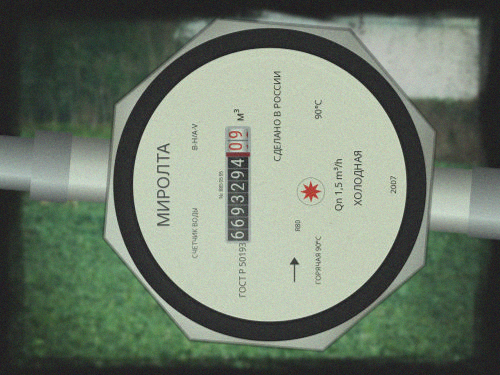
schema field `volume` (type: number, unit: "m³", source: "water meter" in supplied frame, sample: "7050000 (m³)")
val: 6693294.09 (m³)
